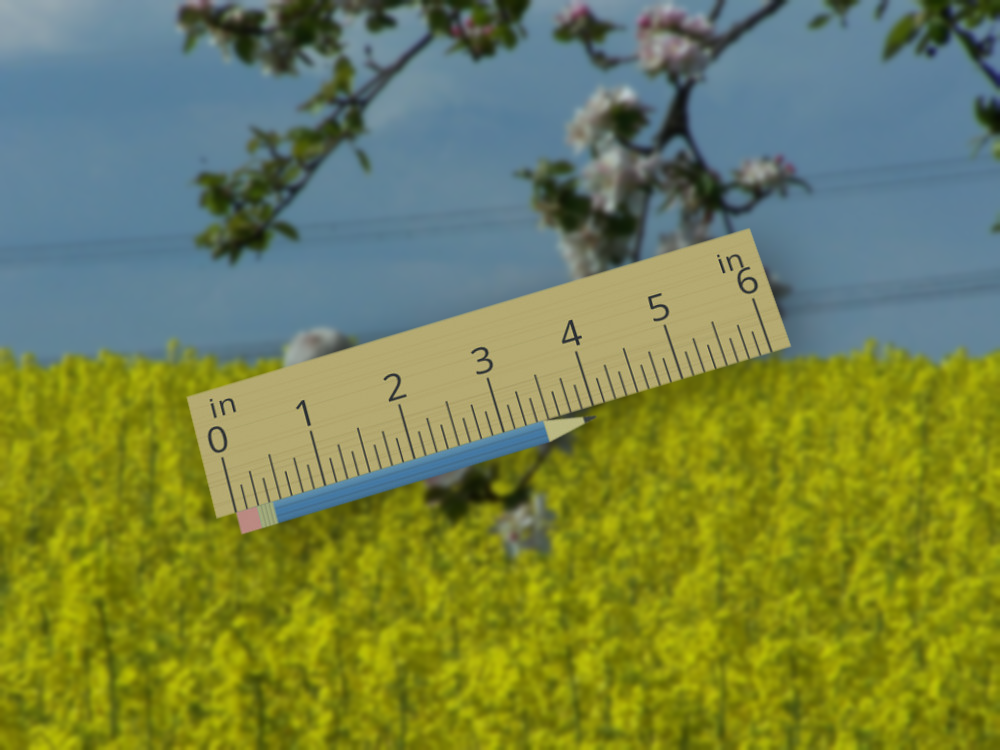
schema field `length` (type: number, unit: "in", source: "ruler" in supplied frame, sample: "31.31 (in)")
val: 4 (in)
